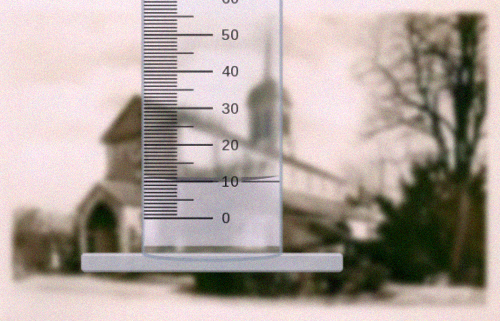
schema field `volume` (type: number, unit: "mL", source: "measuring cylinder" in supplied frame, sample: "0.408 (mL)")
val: 10 (mL)
